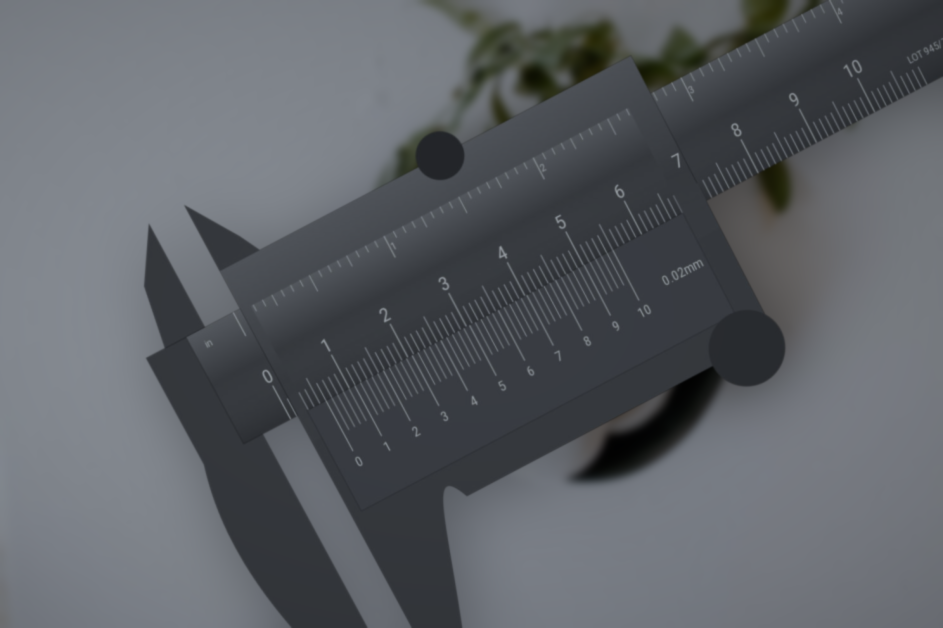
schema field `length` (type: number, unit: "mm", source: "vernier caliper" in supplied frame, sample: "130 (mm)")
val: 6.0 (mm)
